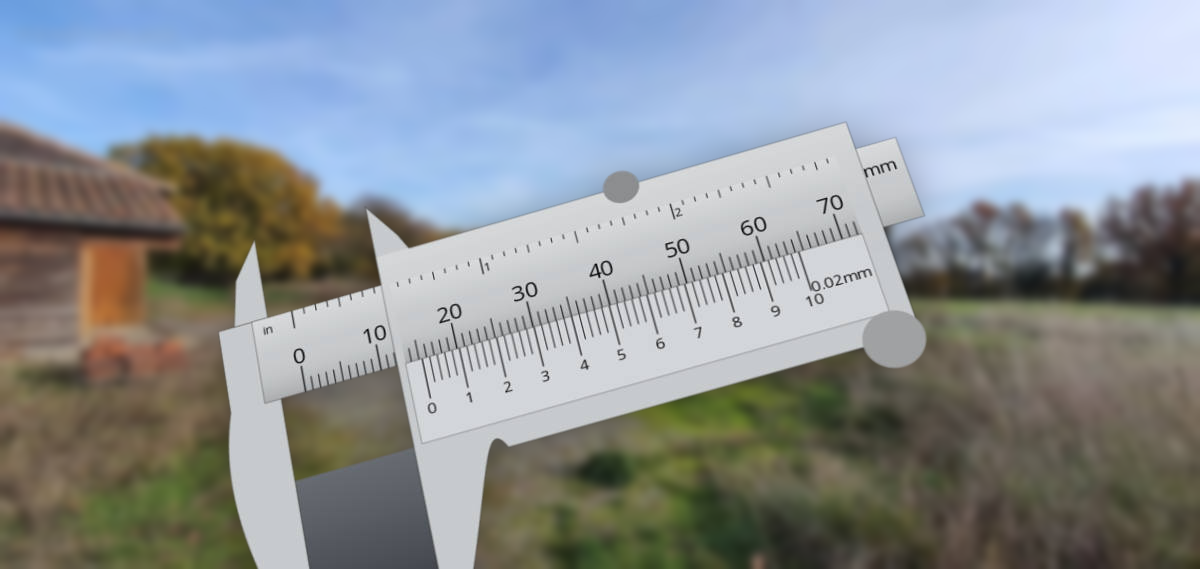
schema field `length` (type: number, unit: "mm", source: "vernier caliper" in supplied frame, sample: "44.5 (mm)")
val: 15.4 (mm)
